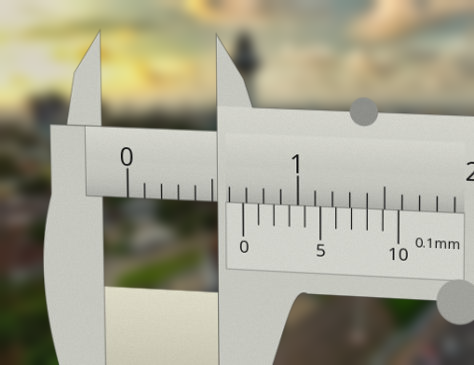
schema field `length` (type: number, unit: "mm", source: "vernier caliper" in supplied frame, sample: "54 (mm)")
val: 6.8 (mm)
